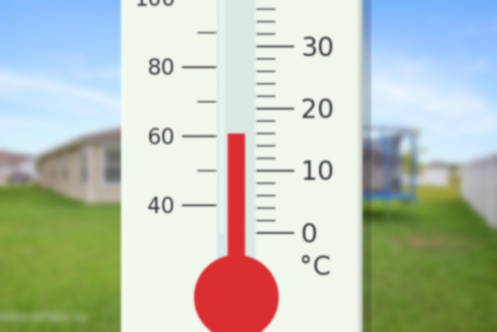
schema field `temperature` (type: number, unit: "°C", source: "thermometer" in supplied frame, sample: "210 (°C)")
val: 16 (°C)
